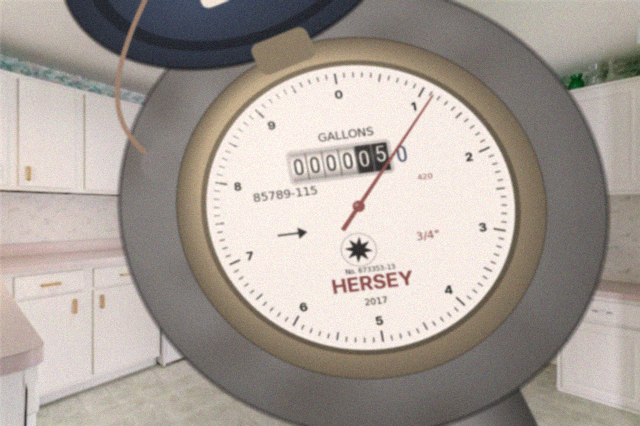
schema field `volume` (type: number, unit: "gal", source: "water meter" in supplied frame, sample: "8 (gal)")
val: 51.1 (gal)
